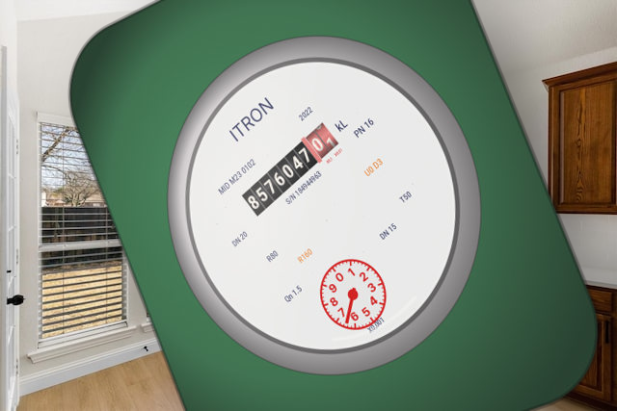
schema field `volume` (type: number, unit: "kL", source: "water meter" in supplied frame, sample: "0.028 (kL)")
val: 8576047.006 (kL)
